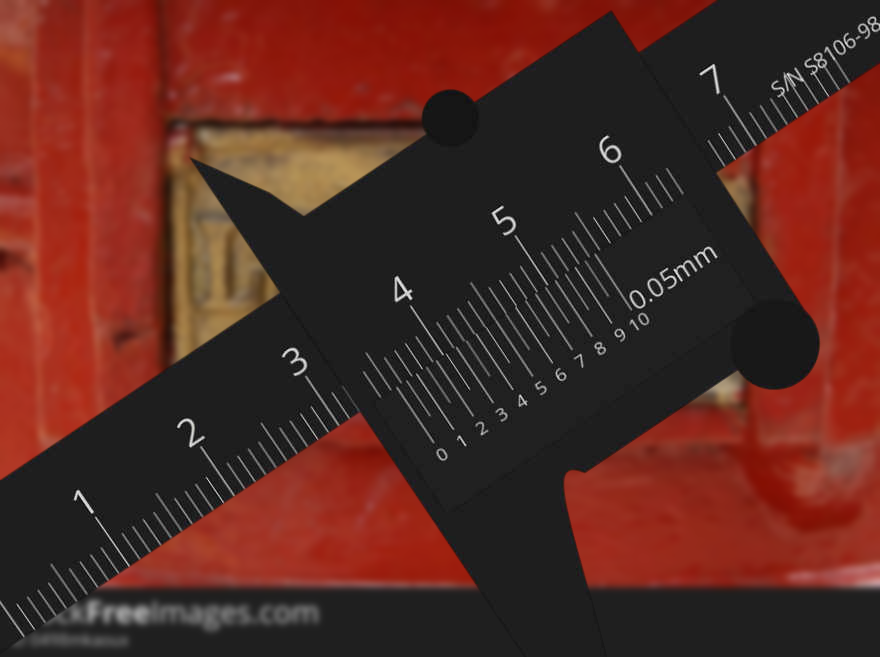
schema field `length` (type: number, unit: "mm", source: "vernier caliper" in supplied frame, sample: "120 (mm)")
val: 35.5 (mm)
